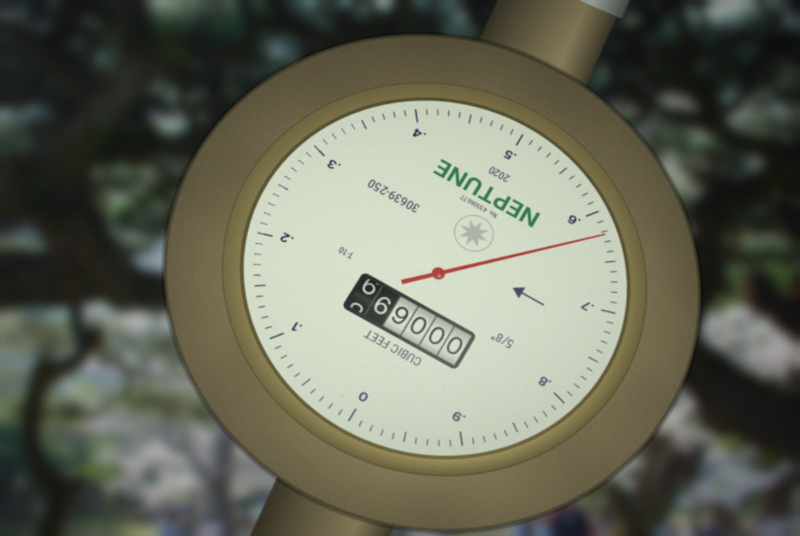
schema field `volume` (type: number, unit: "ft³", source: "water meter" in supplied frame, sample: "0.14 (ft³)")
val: 698.62 (ft³)
